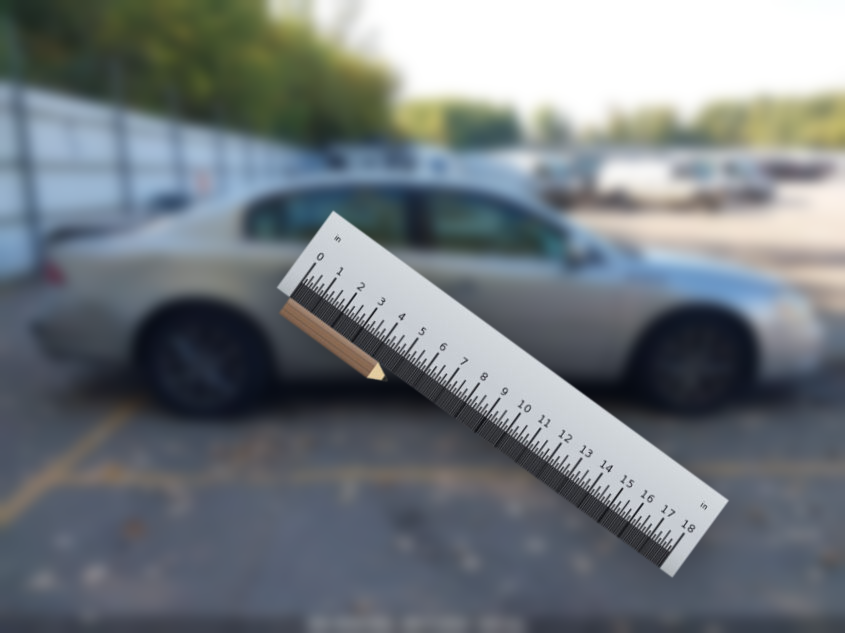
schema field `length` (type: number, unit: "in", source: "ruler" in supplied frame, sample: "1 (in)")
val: 5 (in)
